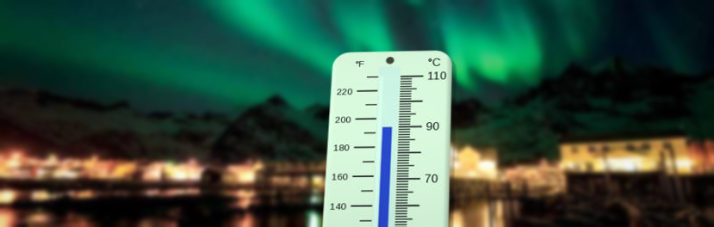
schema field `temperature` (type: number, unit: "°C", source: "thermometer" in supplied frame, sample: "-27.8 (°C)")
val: 90 (°C)
